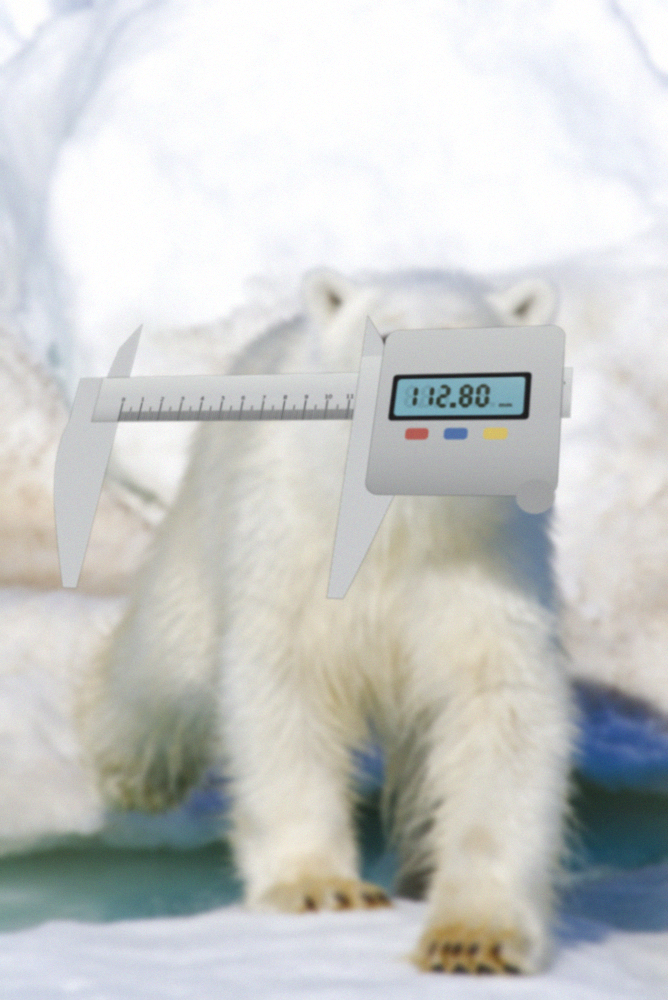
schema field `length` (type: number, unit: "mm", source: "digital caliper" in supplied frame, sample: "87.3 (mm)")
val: 112.80 (mm)
